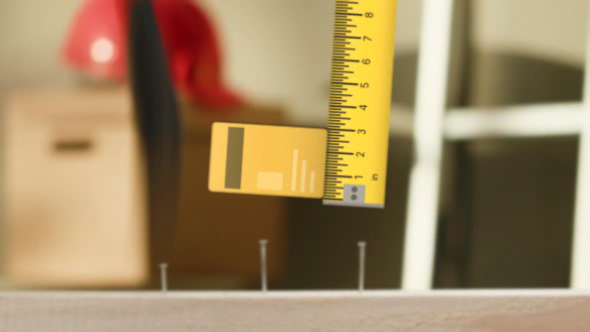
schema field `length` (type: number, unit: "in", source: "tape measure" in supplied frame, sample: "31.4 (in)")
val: 3 (in)
